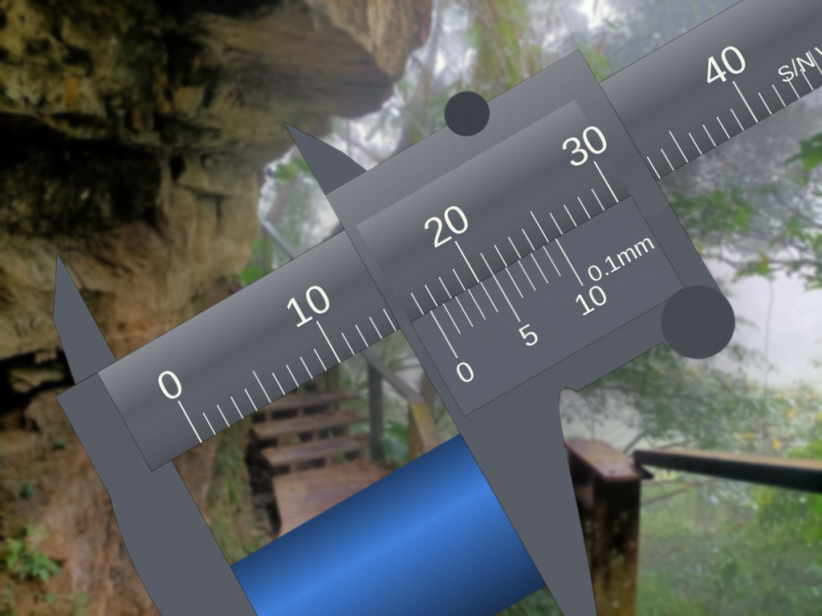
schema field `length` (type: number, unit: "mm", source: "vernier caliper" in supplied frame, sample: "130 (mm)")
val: 16.5 (mm)
